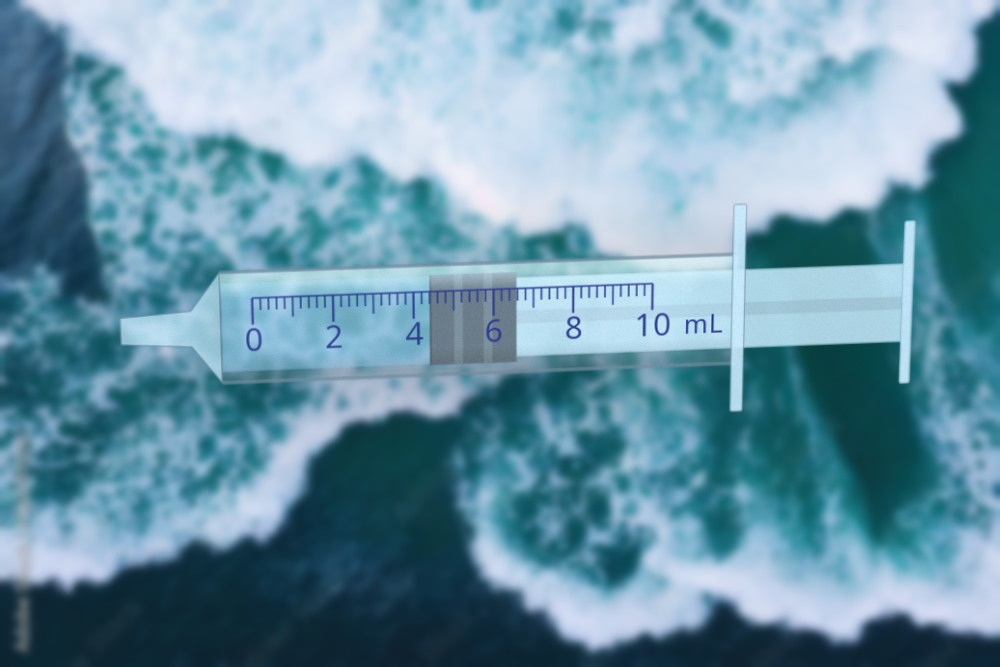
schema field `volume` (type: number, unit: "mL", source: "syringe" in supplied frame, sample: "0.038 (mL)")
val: 4.4 (mL)
